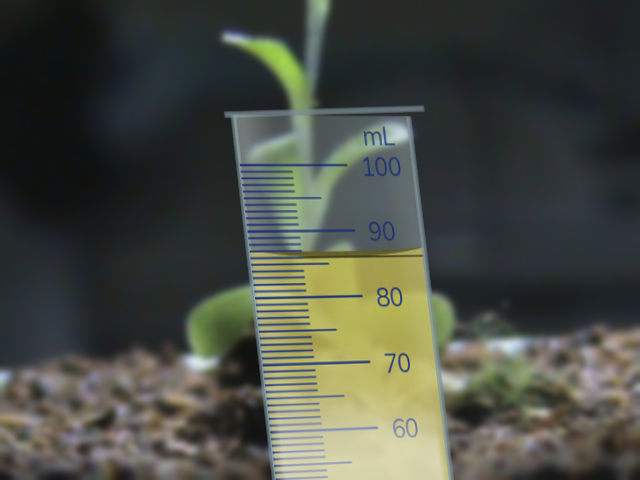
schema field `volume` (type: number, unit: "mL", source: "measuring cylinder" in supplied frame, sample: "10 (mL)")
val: 86 (mL)
